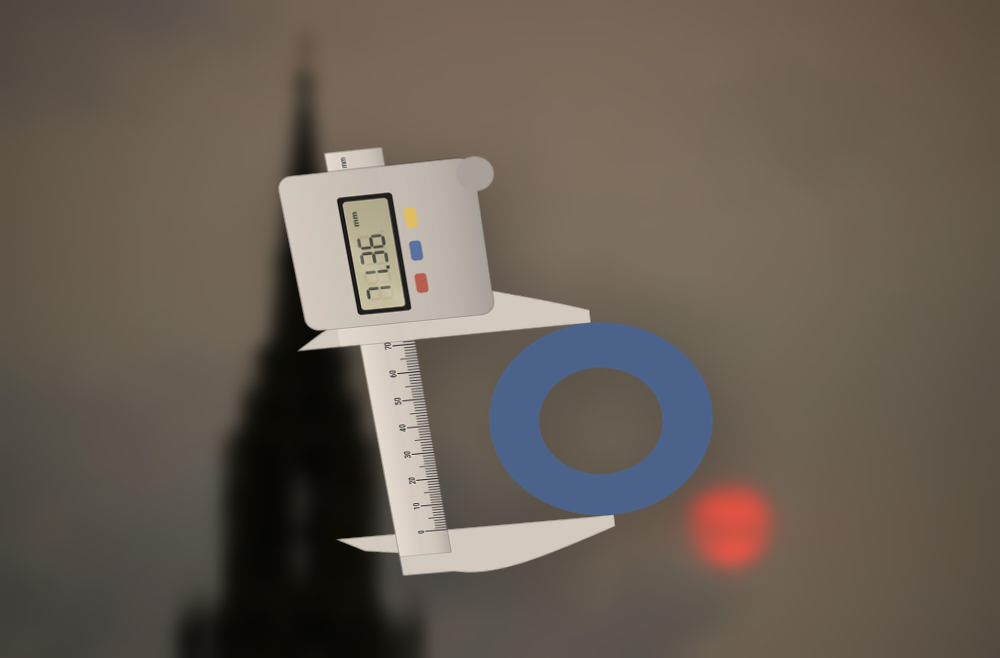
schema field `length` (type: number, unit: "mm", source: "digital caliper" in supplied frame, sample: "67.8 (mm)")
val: 71.36 (mm)
